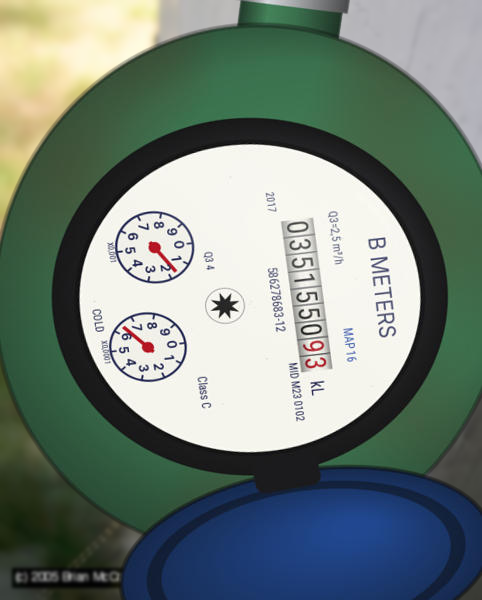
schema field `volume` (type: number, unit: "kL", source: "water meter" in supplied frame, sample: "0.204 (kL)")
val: 351550.9316 (kL)
